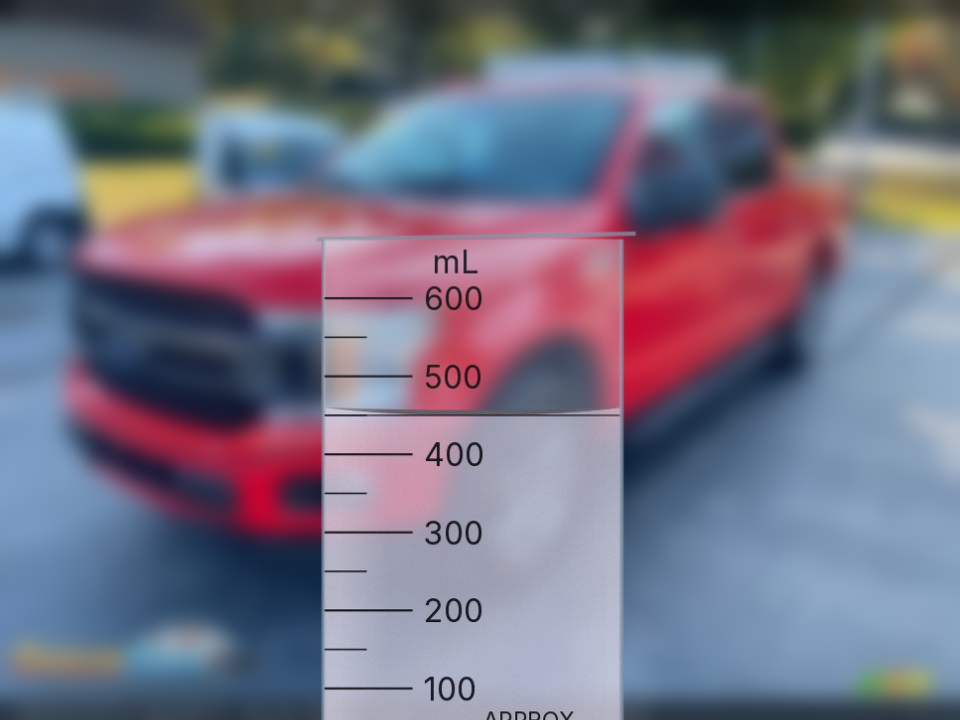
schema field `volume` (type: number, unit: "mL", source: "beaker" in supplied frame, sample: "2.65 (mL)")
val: 450 (mL)
